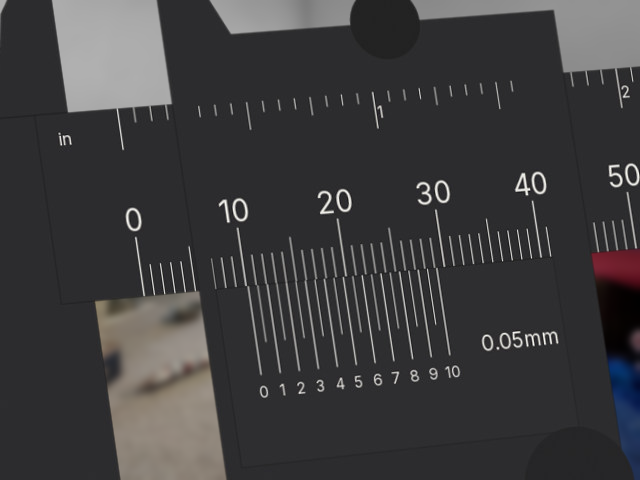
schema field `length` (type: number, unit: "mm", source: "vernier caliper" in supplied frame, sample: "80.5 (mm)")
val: 10.2 (mm)
